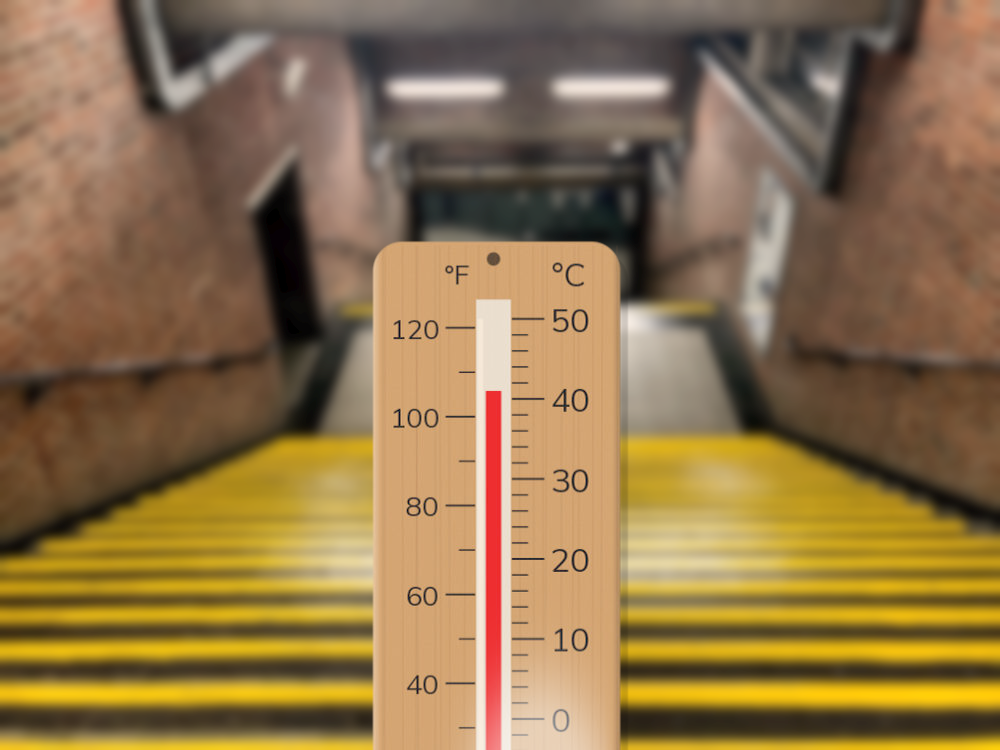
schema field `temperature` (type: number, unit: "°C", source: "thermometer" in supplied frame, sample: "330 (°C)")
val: 41 (°C)
